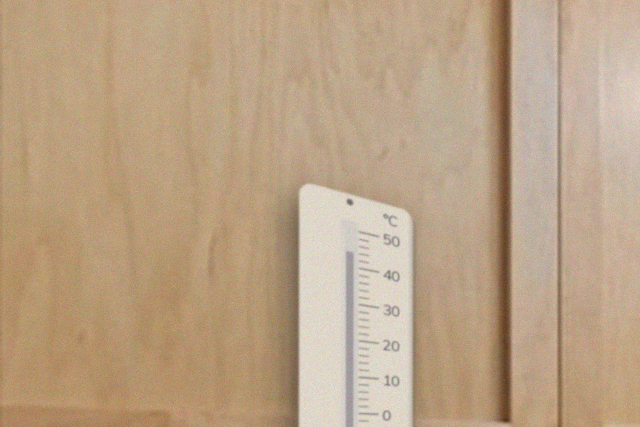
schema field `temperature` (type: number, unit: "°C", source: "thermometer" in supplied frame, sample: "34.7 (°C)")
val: 44 (°C)
